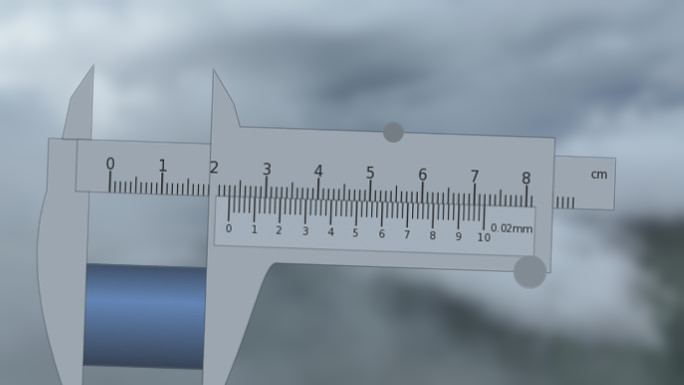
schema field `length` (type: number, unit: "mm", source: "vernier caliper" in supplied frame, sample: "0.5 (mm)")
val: 23.0 (mm)
